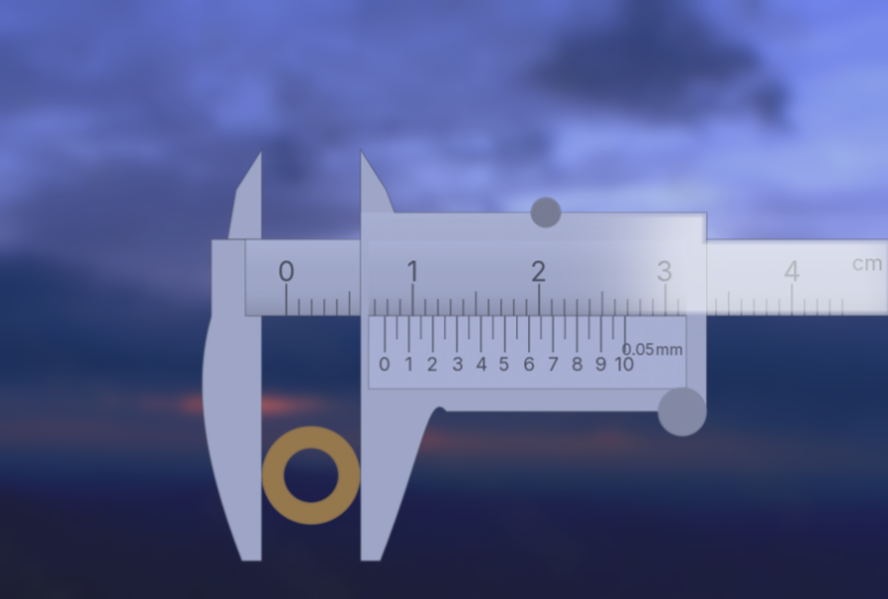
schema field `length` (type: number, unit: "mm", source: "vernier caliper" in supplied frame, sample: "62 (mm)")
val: 7.8 (mm)
